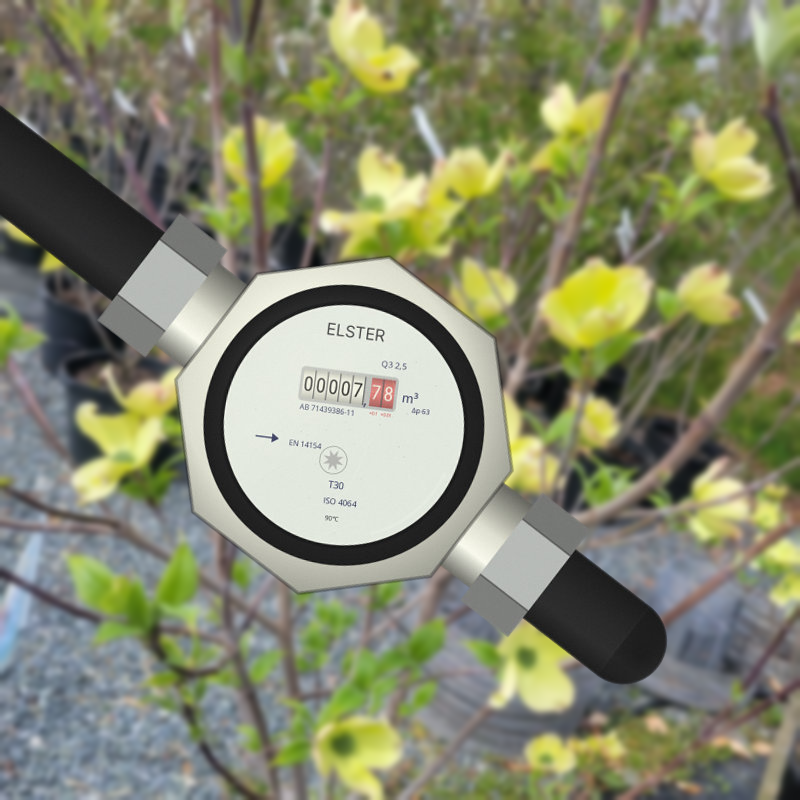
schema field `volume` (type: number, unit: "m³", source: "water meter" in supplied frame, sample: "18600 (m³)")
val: 7.78 (m³)
